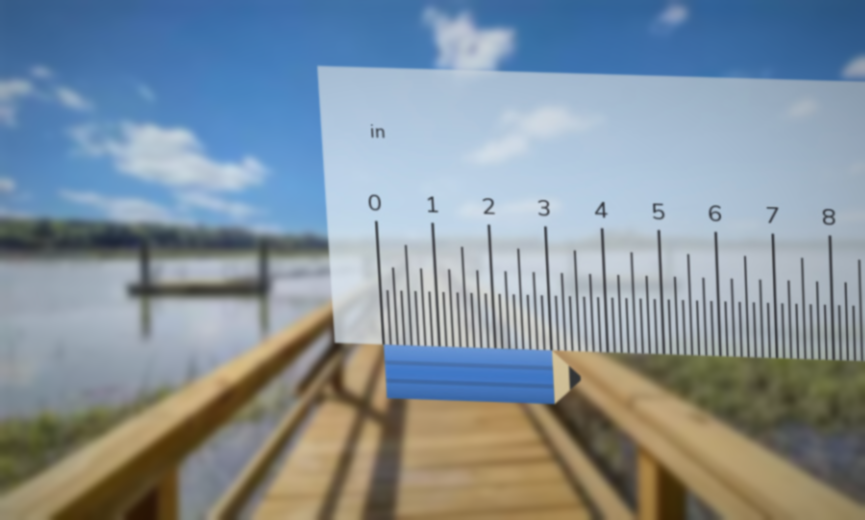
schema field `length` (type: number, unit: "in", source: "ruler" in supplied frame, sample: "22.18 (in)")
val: 3.5 (in)
